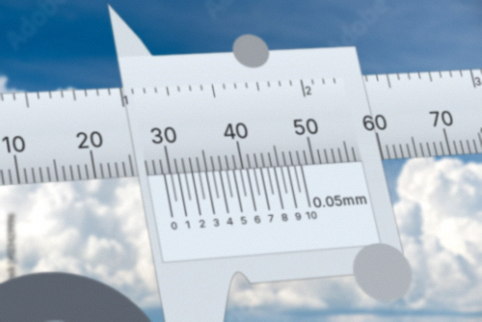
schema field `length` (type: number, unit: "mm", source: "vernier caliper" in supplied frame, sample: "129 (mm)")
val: 29.2 (mm)
